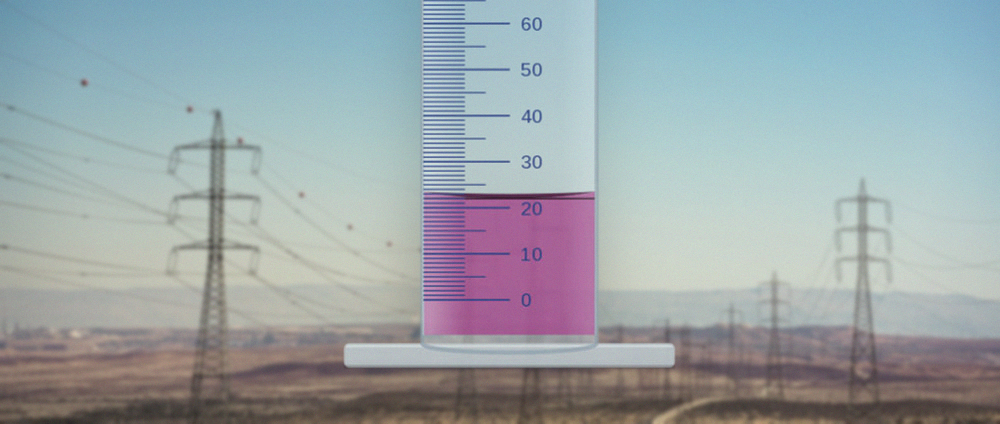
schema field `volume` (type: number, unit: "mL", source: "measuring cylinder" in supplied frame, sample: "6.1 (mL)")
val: 22 (mL)
